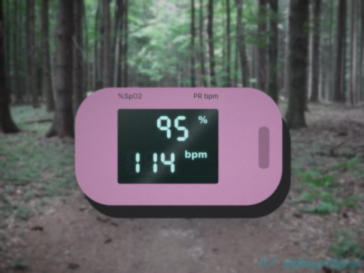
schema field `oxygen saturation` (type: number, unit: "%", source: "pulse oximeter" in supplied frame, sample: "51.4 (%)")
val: 95 (%)
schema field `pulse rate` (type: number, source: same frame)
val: 114 (bpm)
